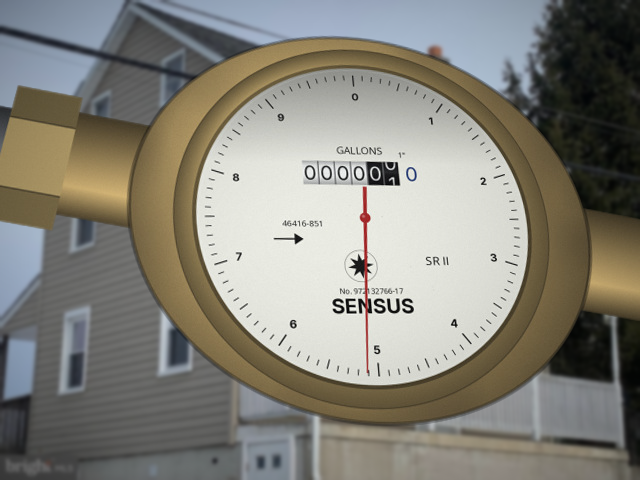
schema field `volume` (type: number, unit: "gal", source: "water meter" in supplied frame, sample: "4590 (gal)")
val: 5.1 (gal)
